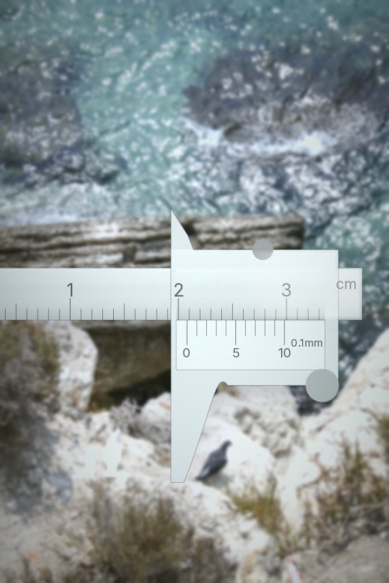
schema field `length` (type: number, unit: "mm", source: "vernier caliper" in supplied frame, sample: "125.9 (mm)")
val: 20.8 (mm)
